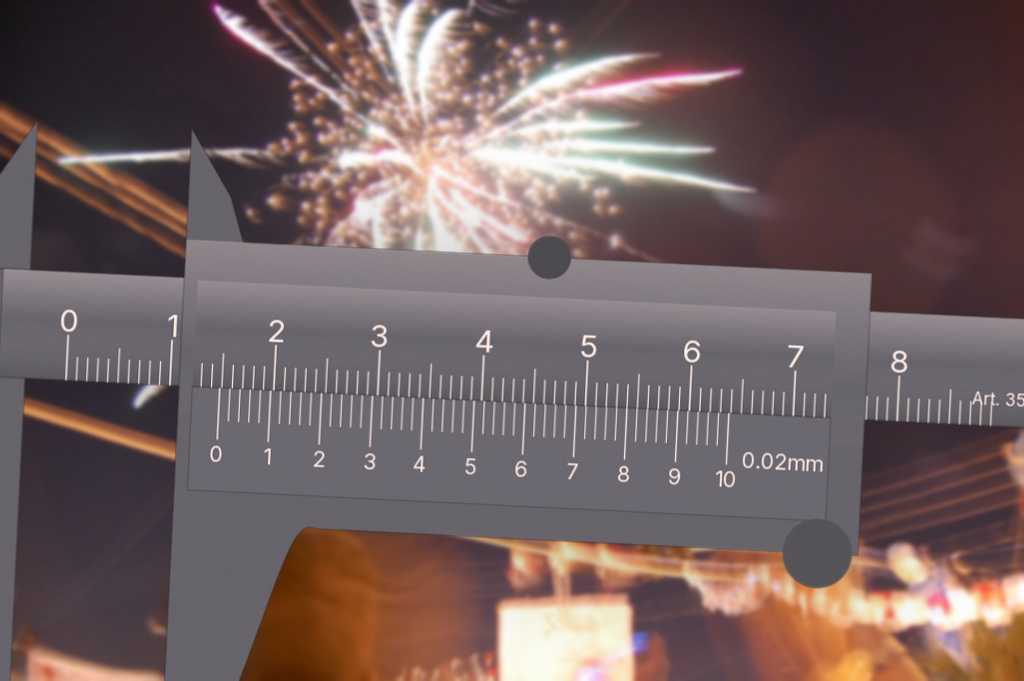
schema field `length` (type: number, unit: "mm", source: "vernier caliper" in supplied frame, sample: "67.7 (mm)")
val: 14.8 (mm)
